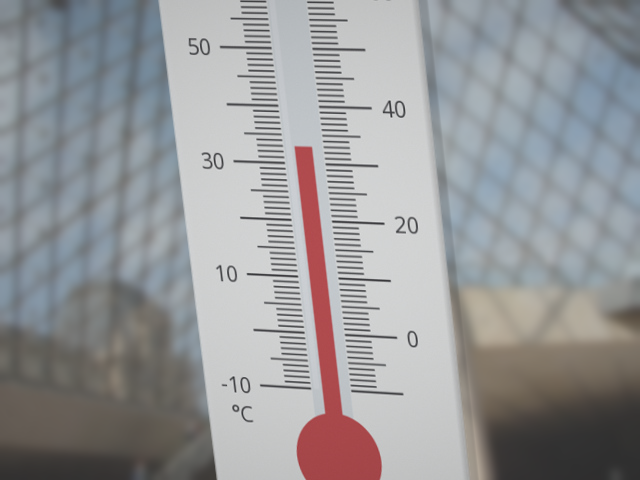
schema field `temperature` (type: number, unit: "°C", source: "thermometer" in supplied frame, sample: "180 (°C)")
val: 33 (°C)
